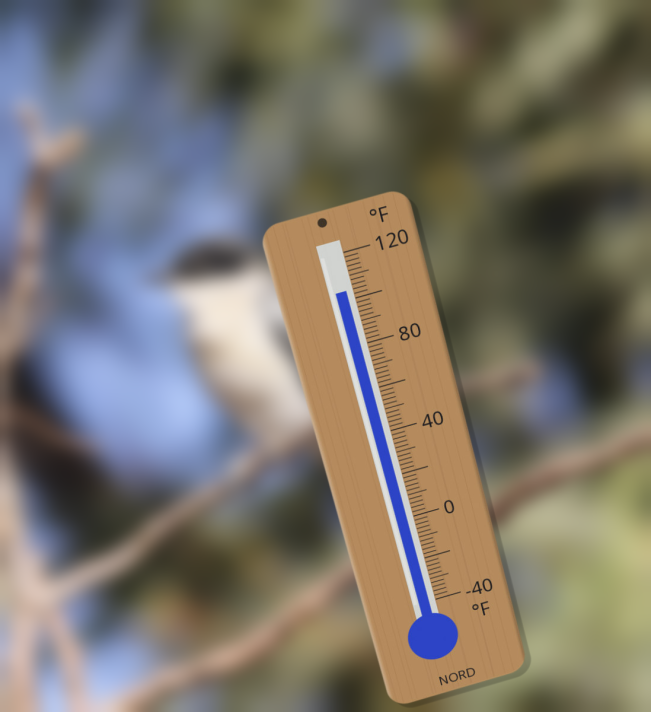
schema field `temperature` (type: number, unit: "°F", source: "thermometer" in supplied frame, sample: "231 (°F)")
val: 104 (°F)
